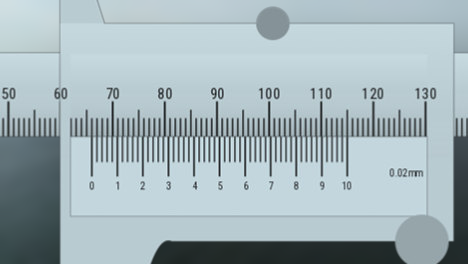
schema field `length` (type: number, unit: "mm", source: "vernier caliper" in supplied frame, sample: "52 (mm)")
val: 66.0 (mm)
